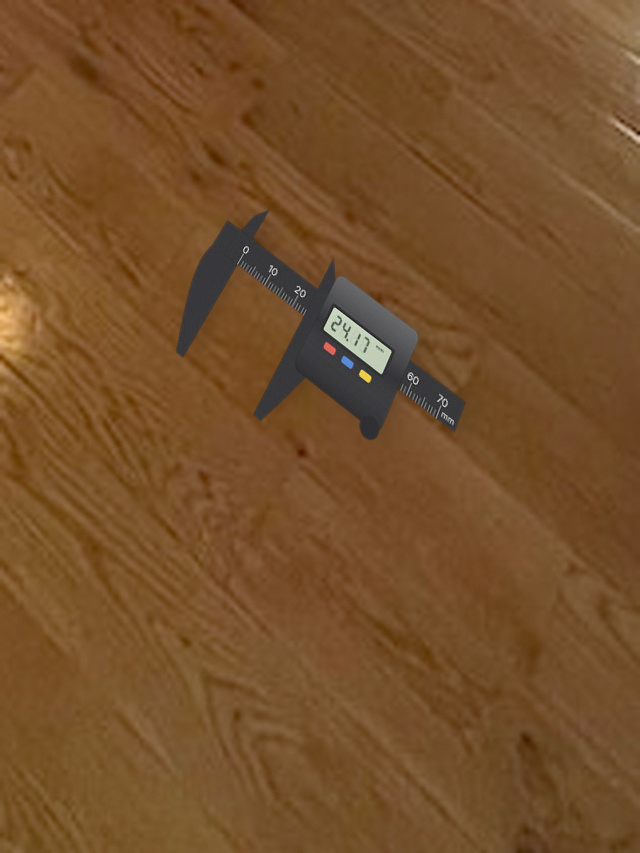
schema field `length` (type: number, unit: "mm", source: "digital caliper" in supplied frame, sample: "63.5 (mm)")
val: 24.17 (mm)
